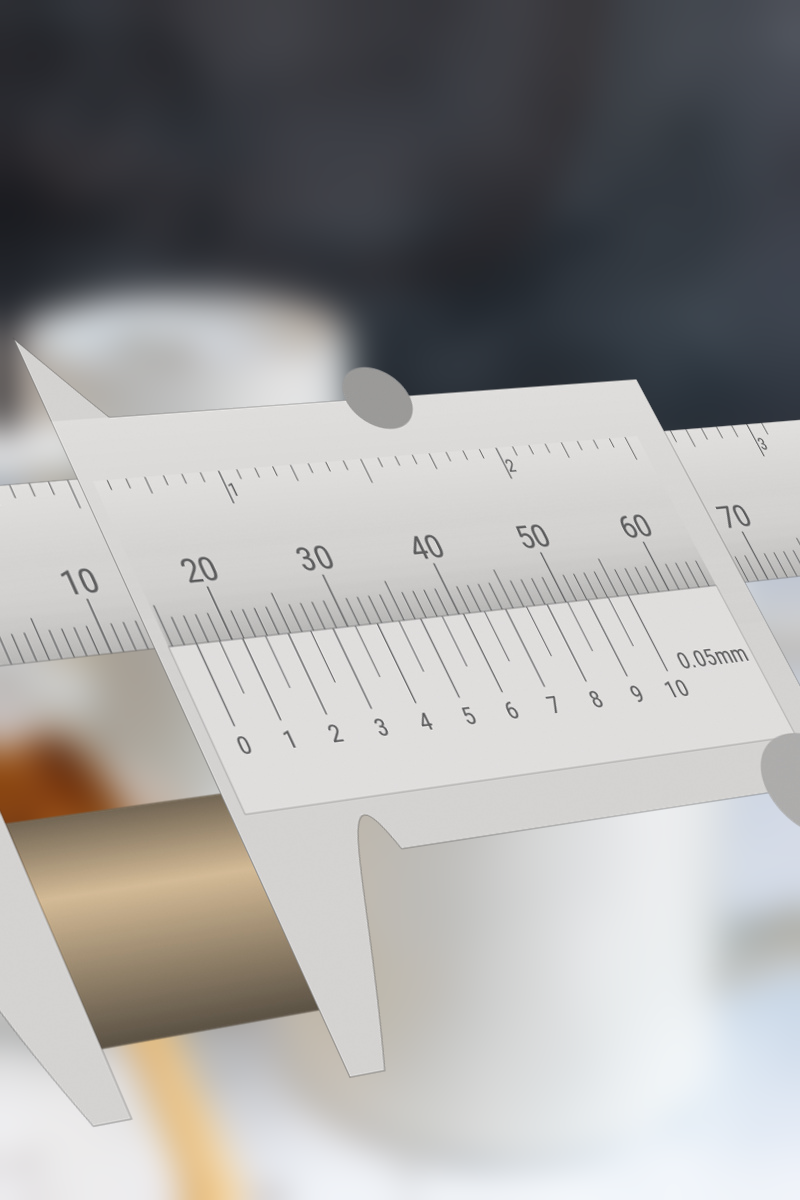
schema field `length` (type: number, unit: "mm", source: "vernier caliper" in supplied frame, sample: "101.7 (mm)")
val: 17.0 (mm)
